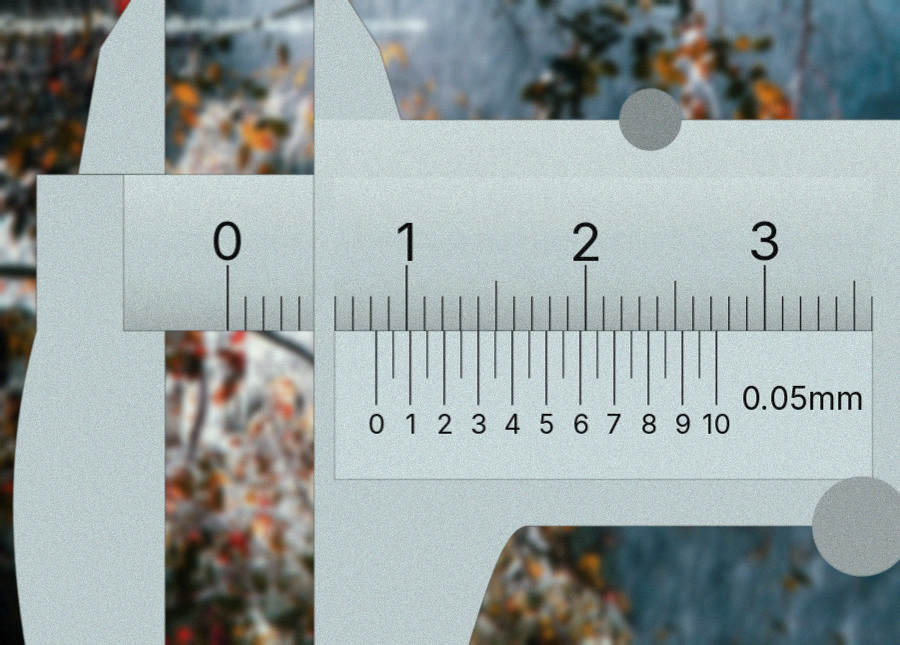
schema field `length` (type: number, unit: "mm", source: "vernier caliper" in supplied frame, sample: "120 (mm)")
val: 8.3 (mm)
